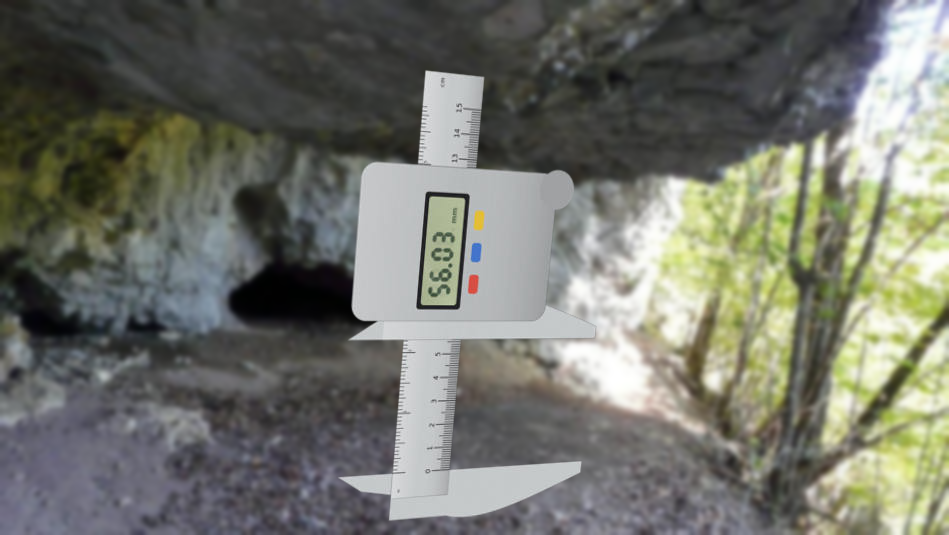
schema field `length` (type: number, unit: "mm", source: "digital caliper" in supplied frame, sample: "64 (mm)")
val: 56.03 (mm)
